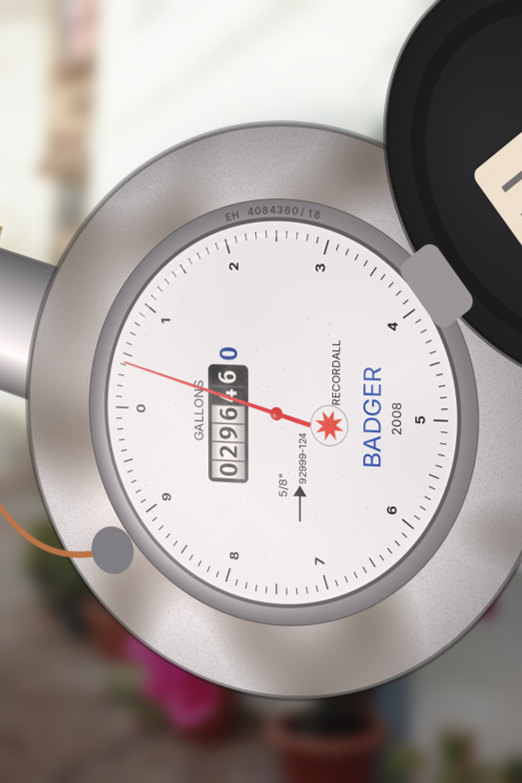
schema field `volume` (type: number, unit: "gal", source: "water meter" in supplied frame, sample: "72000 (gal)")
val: 296460.4 (gal)
